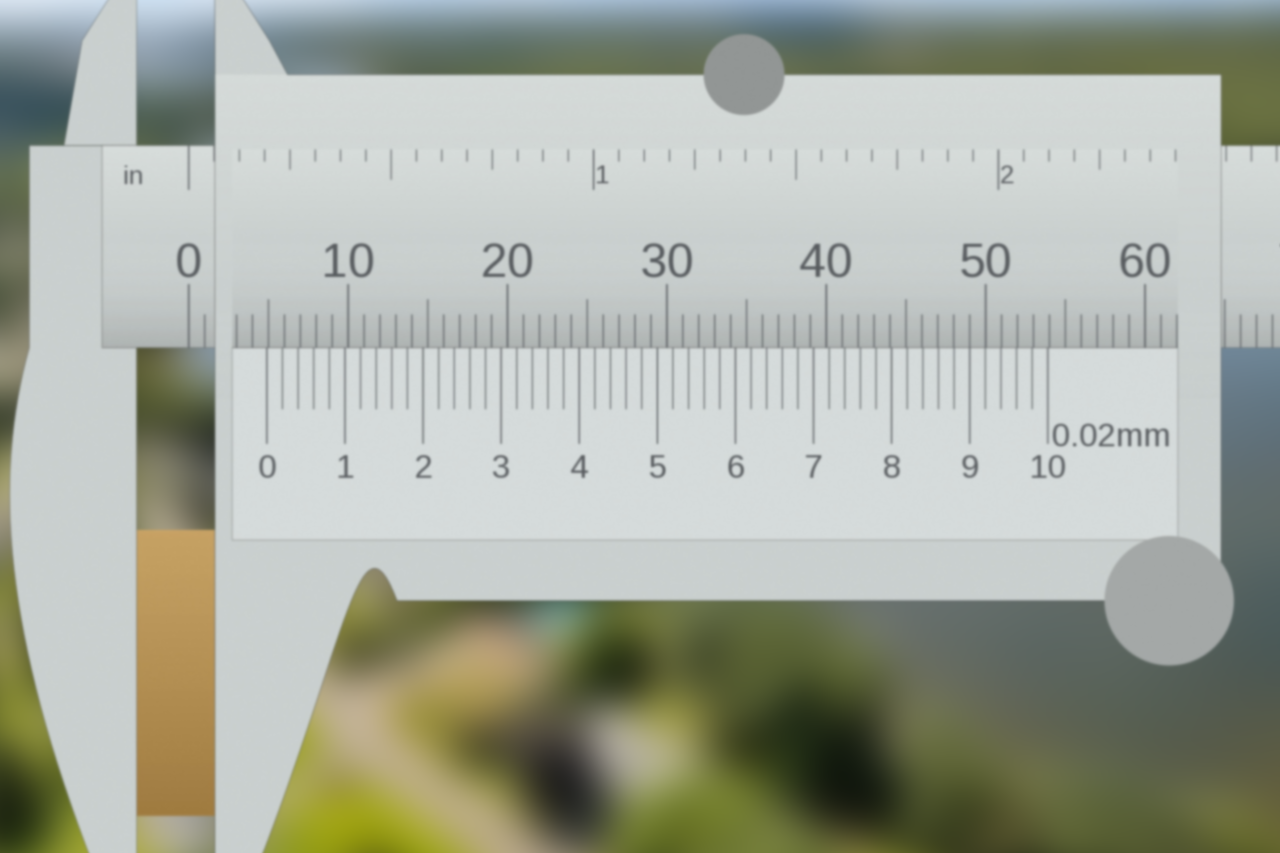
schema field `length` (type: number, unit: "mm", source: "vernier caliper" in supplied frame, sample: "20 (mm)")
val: 4.9 (mm)
